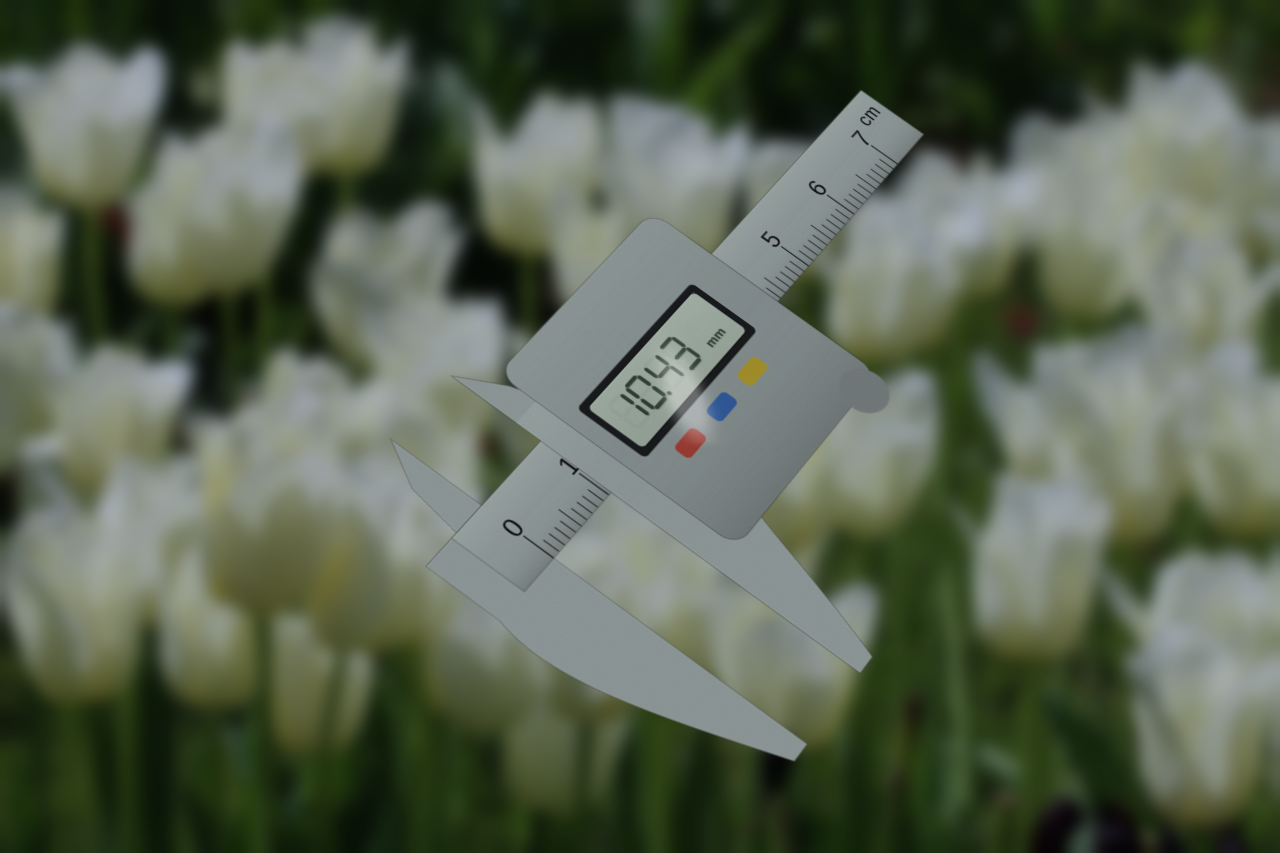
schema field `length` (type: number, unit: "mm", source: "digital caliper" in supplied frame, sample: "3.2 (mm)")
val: 10.43 (mm)
